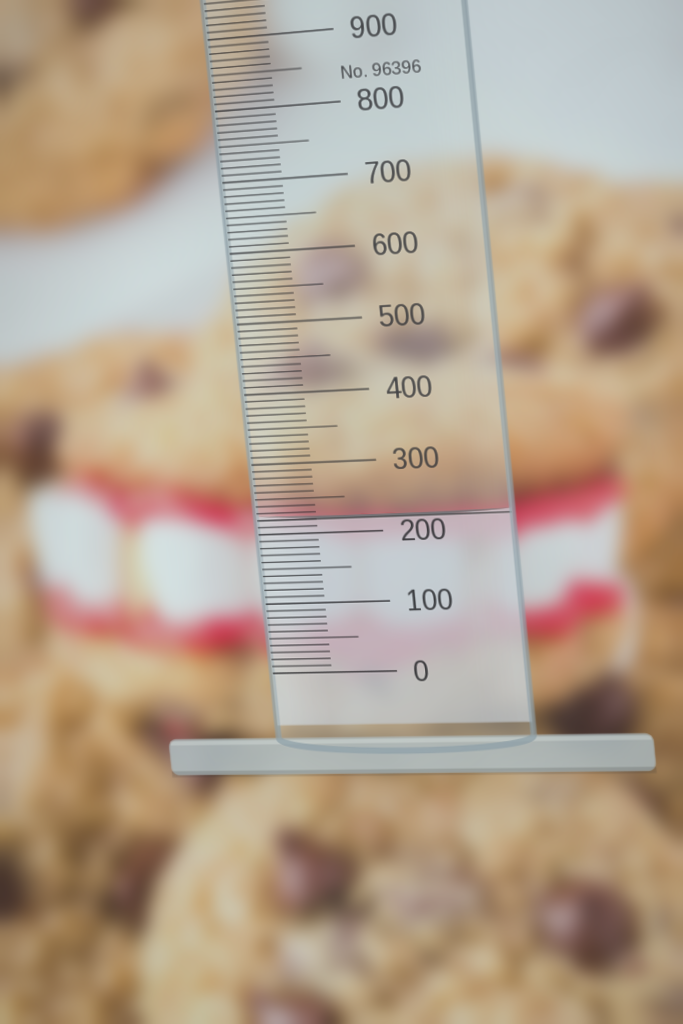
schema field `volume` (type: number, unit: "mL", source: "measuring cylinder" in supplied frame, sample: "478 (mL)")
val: 220 (mL)
